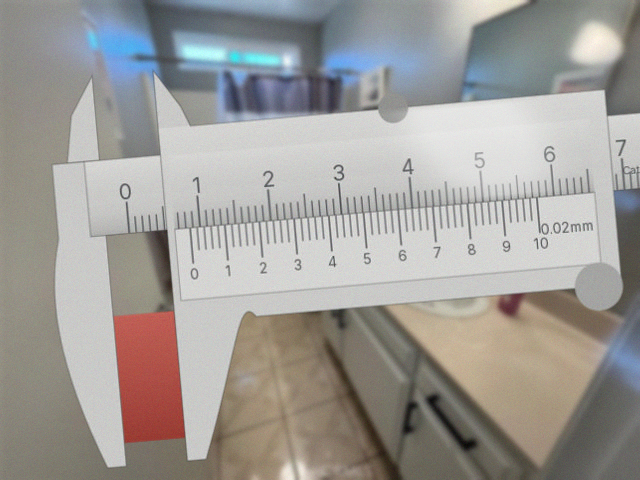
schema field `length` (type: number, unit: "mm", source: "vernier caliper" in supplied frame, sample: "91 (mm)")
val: 8.6 (mm)
